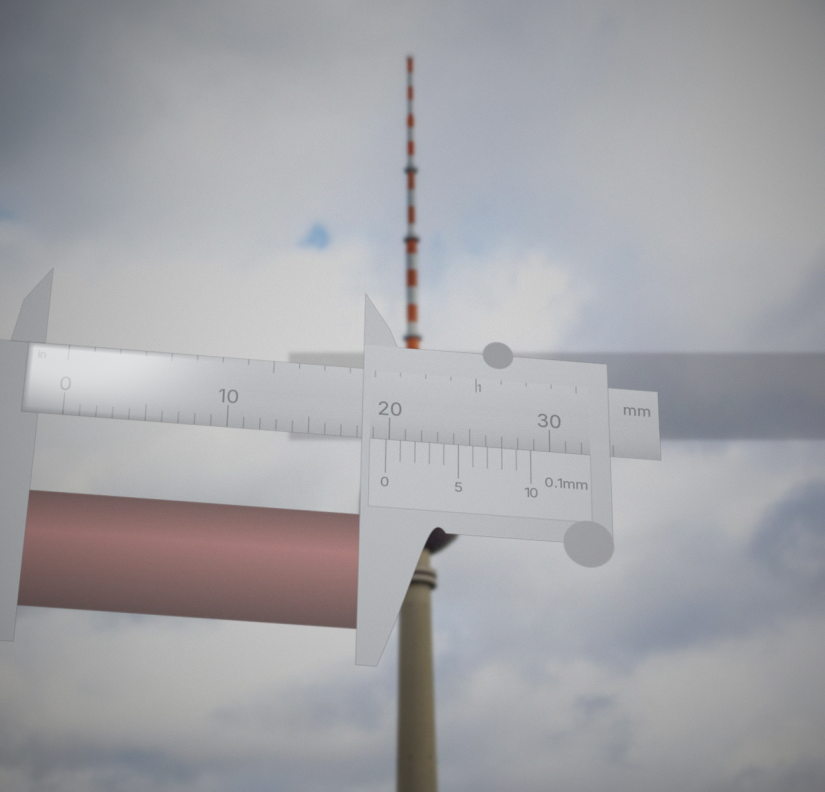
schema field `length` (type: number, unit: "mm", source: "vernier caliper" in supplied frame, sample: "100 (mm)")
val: 19.8 (mm)
